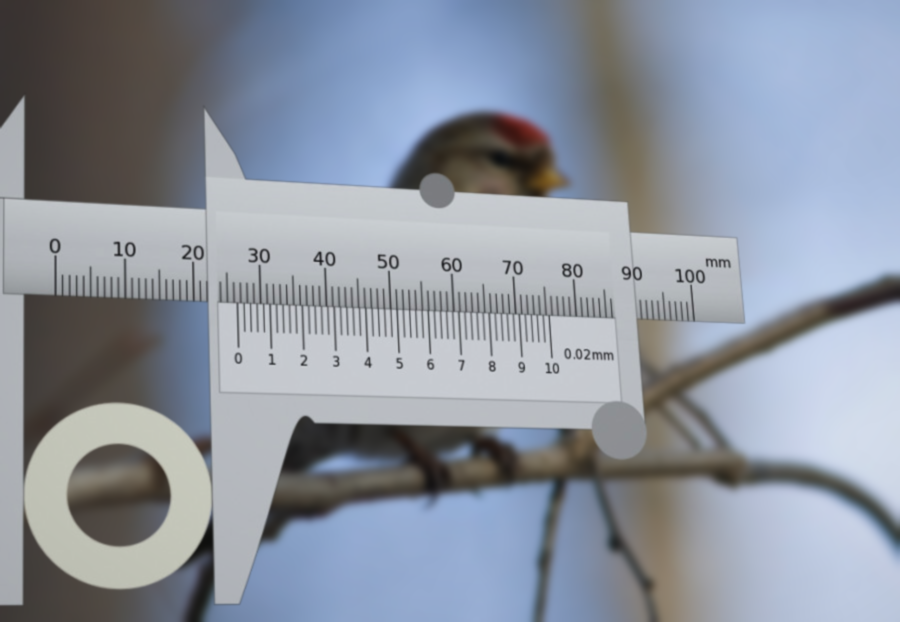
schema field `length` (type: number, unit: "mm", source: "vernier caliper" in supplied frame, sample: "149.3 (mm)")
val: 26.5 (mm)
